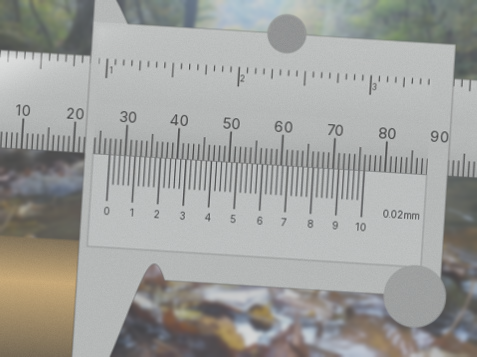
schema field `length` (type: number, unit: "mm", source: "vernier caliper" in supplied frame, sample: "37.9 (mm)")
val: 27.0 (mm)
